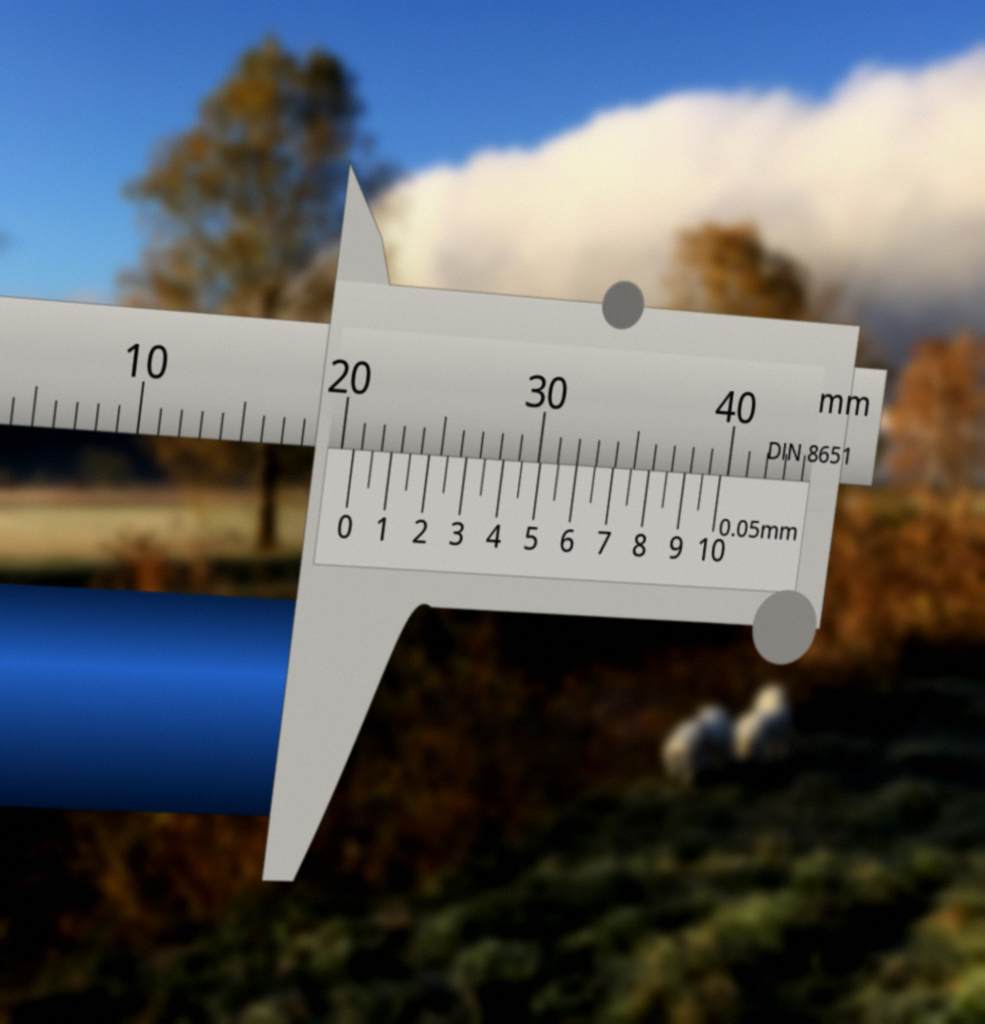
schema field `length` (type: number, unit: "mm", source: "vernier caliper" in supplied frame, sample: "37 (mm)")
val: 20.6 (mm)
